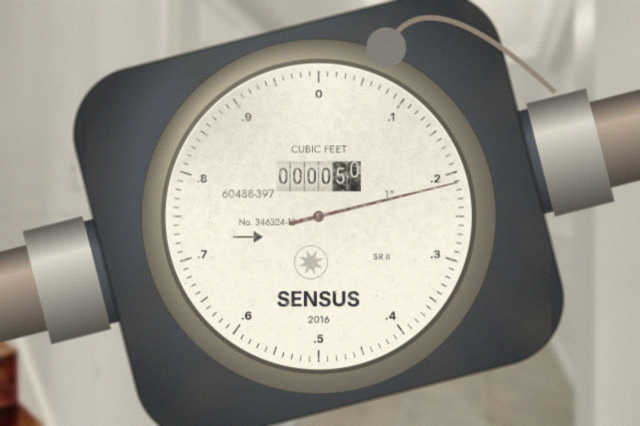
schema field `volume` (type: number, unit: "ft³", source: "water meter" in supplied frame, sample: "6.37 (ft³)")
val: 50.21 (ft³)
